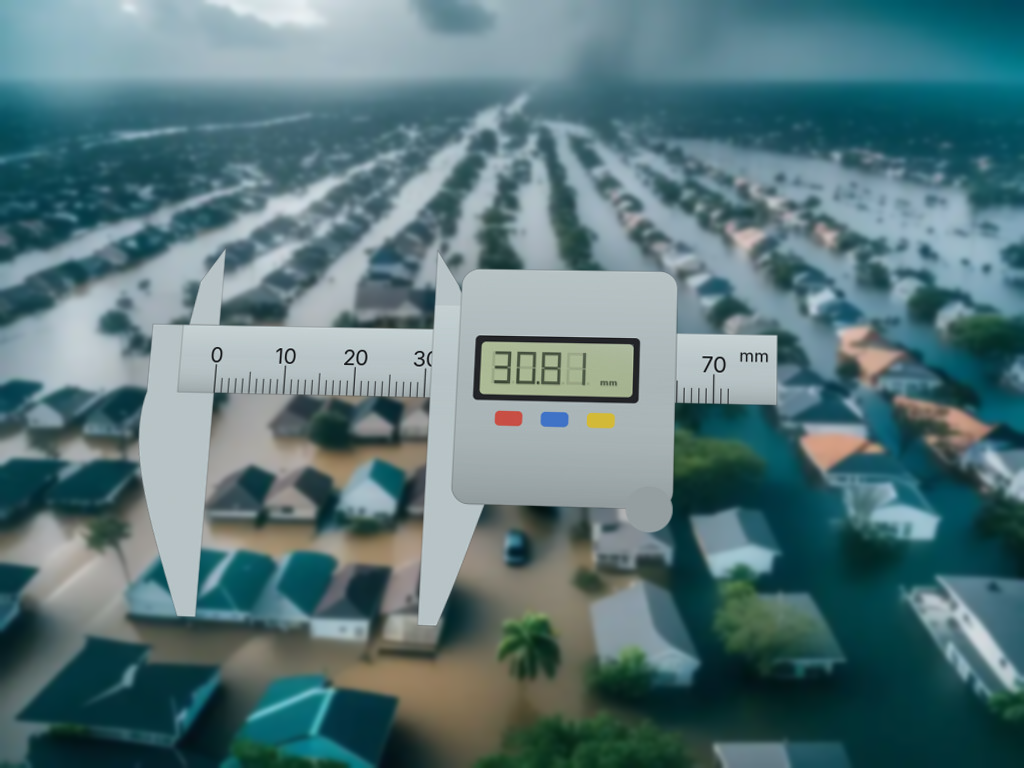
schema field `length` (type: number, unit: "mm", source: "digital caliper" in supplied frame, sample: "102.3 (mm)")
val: 30.81 (mm)
